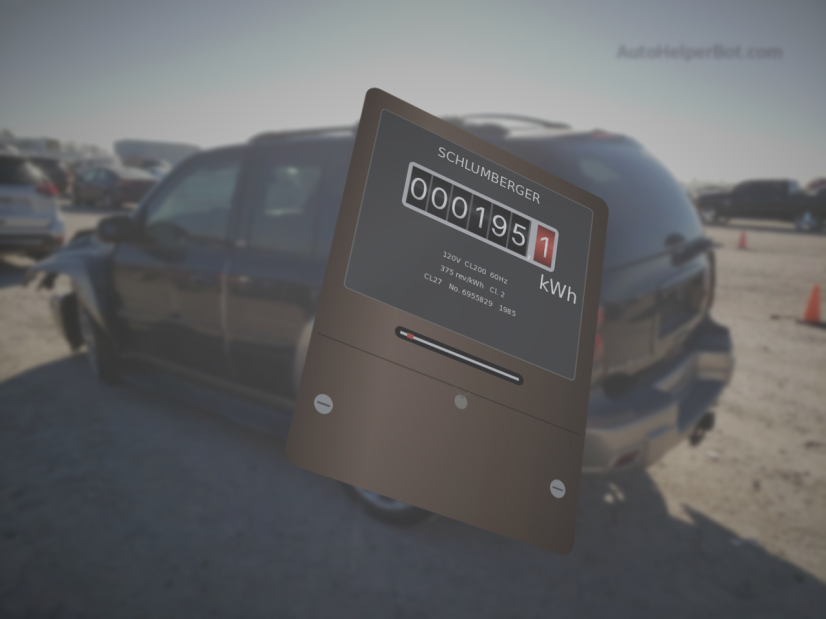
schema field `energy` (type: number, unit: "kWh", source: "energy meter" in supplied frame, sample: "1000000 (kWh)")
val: 195.1 (kWh)
